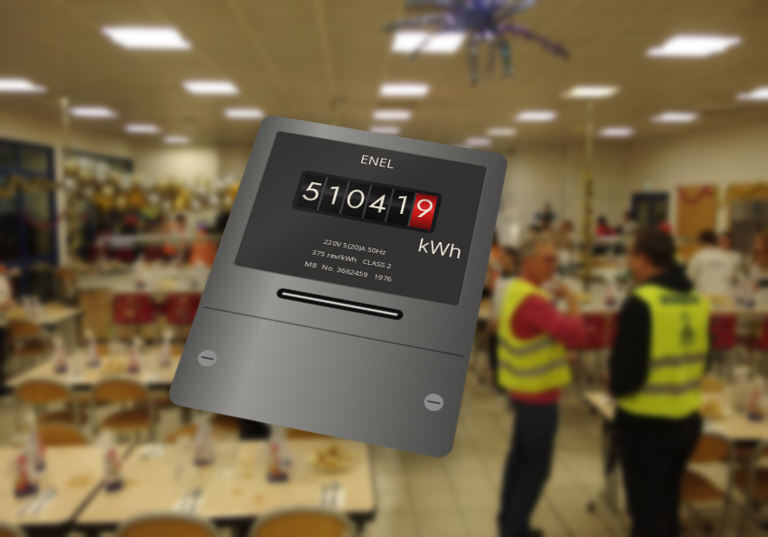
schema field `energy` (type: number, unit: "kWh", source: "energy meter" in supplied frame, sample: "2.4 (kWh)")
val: 51041.9 (kWh)
